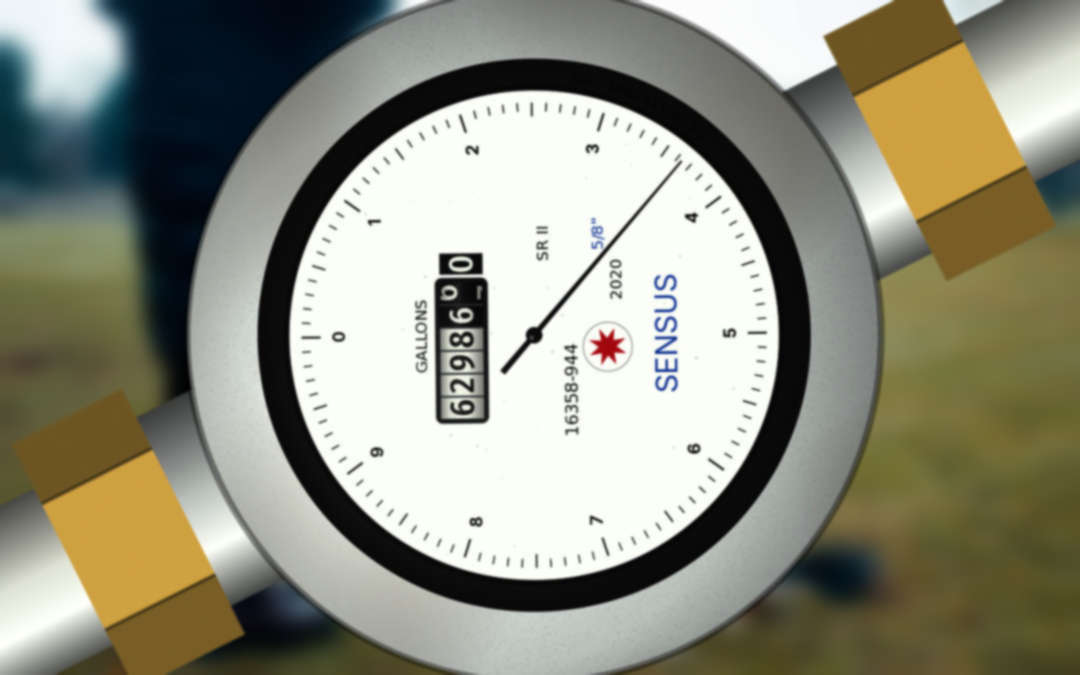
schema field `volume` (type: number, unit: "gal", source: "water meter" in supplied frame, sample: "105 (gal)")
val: 6298663.6 (gal)
